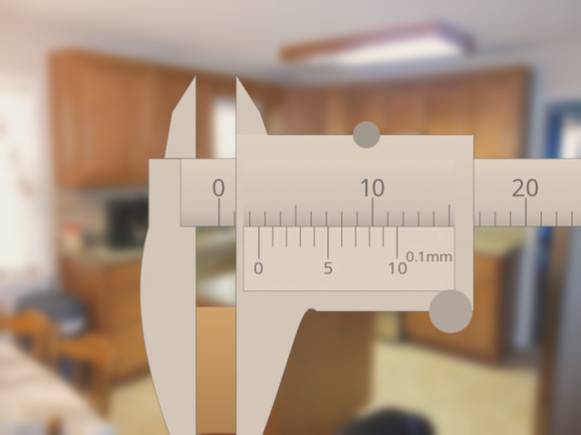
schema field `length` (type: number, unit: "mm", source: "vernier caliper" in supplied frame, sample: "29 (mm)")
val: 2.6 (mm)
